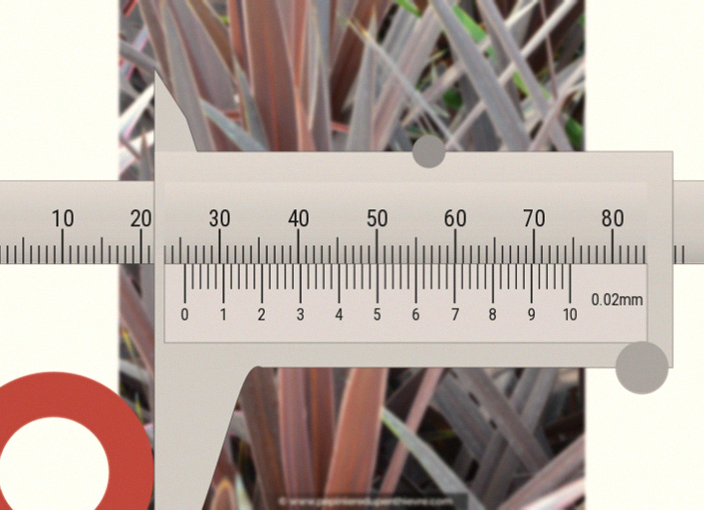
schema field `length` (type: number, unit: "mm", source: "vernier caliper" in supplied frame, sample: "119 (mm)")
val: 25.6 (mm)
